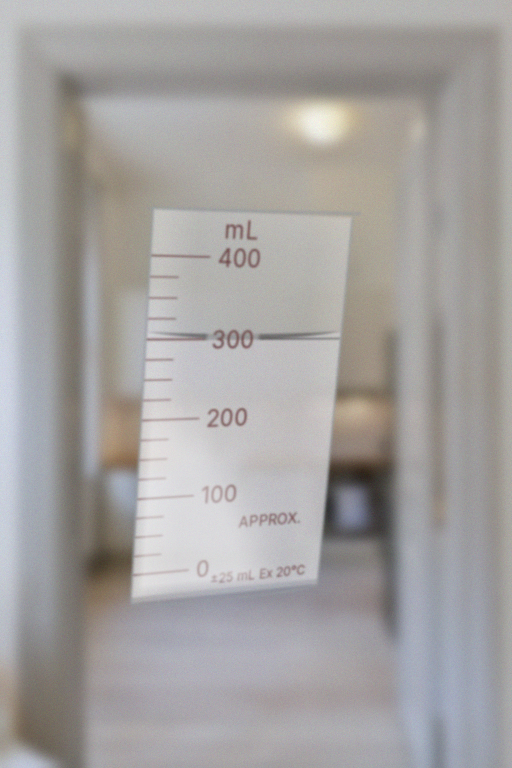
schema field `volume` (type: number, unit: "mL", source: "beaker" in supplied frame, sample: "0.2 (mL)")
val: 300 (mL)
